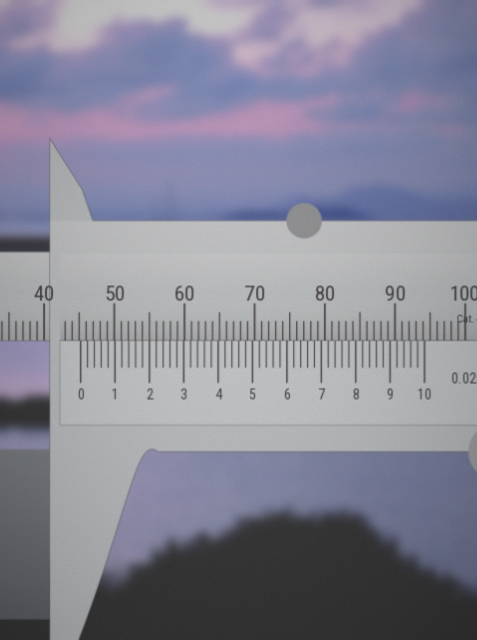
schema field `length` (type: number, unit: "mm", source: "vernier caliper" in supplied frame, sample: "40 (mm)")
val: 45.2 (mm)
